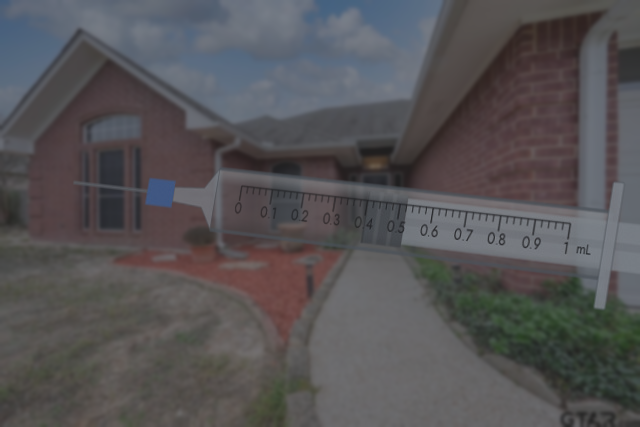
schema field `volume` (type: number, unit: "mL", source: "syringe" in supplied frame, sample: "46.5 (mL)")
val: 0.4 (mL)
